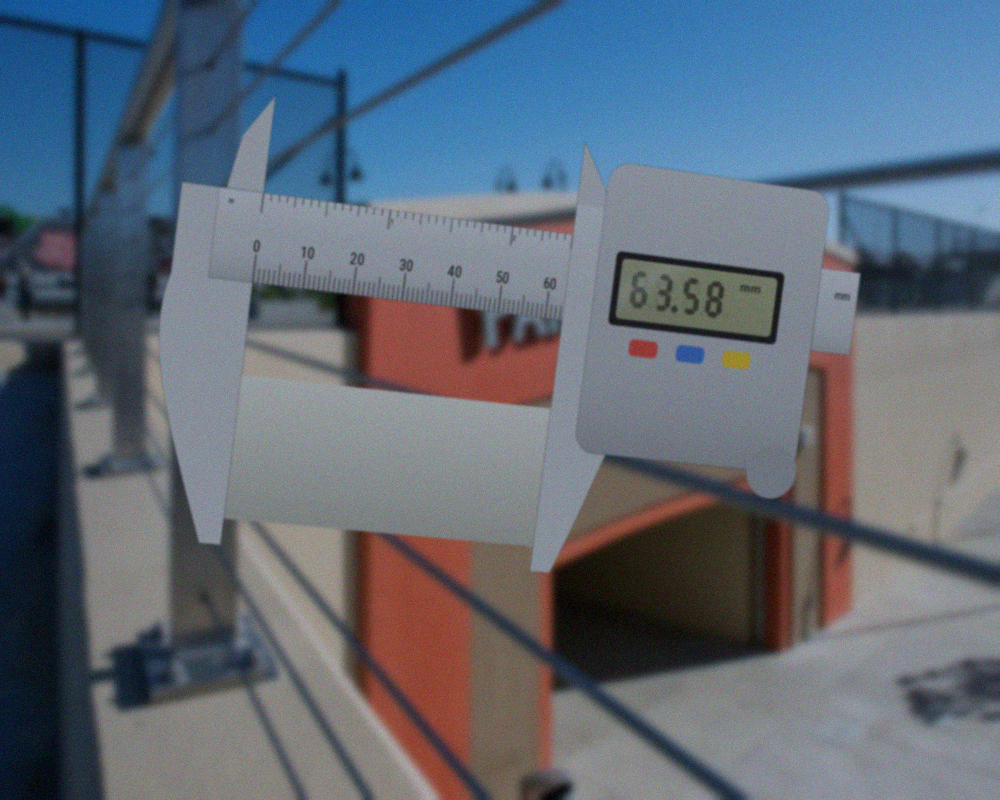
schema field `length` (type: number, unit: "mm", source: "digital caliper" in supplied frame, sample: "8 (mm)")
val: 63.58 (mm)
